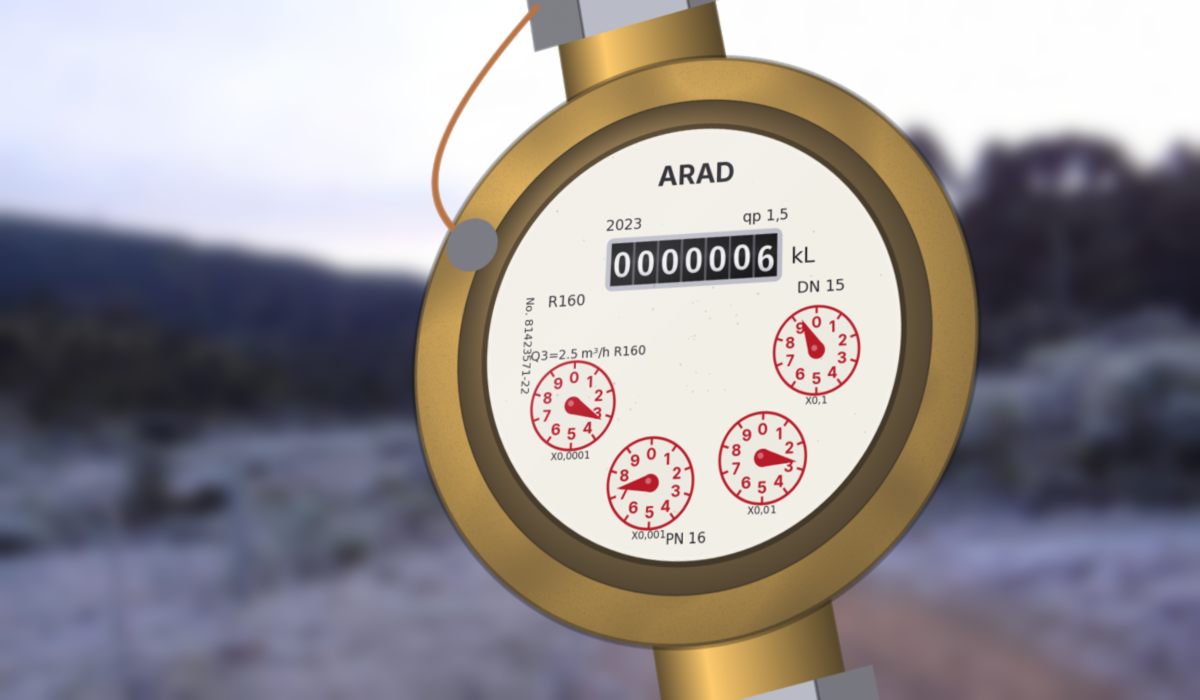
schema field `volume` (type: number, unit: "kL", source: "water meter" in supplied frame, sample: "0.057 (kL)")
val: 5.9273 (kL)
